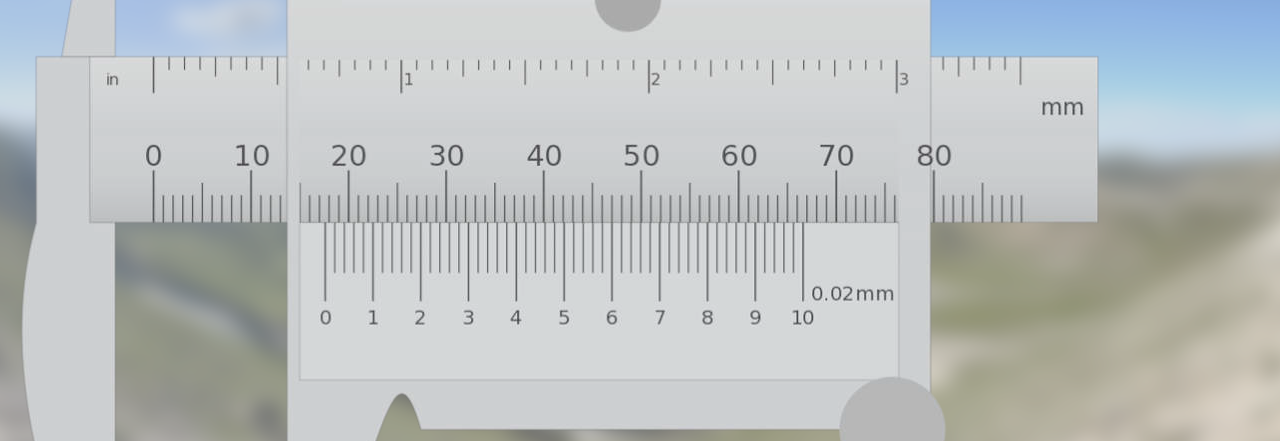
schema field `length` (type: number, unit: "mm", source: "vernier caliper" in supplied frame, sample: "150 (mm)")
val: 17.6 (mm)
